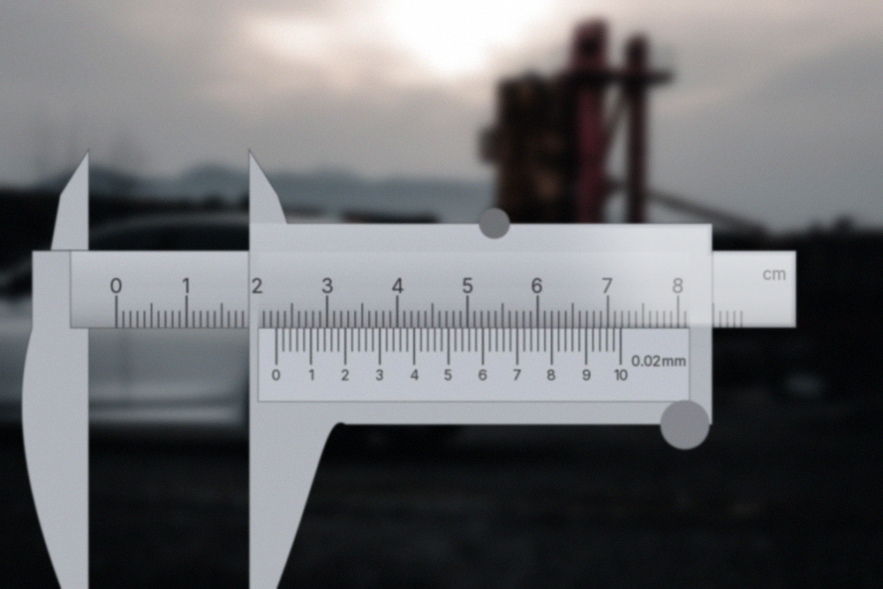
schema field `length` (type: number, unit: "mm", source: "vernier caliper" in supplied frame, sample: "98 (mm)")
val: 22.8 (mm)
